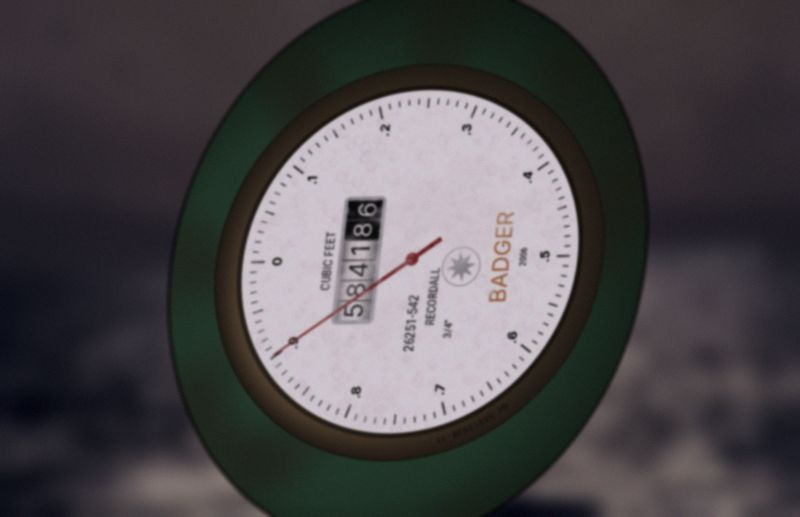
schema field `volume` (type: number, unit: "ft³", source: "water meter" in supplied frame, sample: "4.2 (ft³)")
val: 584185.90 (ft³)
